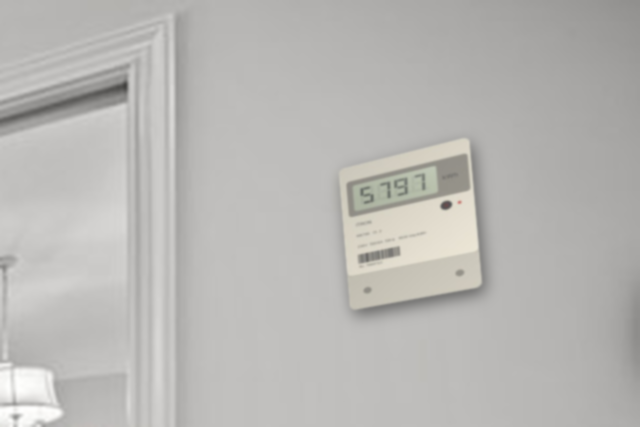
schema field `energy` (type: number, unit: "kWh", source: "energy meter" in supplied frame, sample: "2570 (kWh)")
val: 5797 (kWh)
